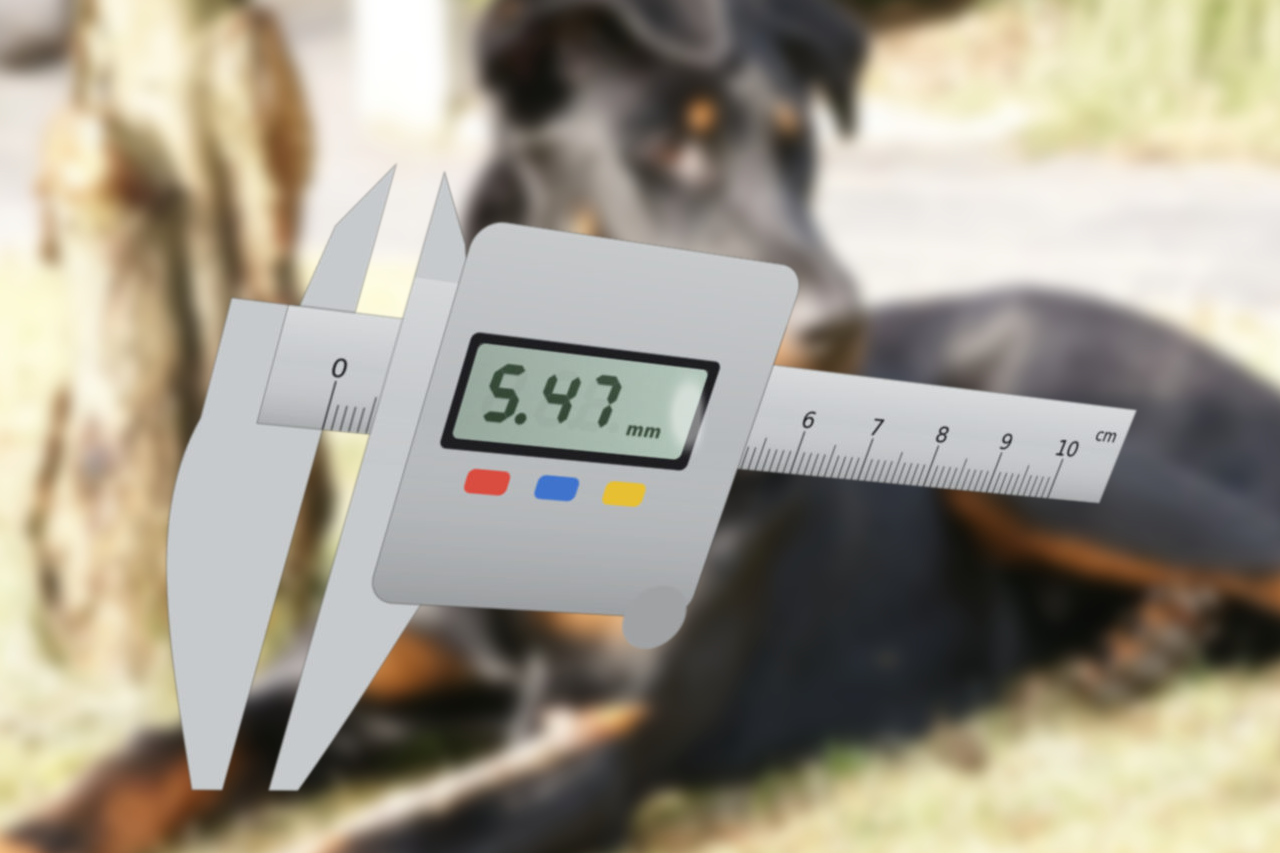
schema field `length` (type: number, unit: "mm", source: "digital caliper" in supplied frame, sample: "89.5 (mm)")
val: 5.47 (mm)
